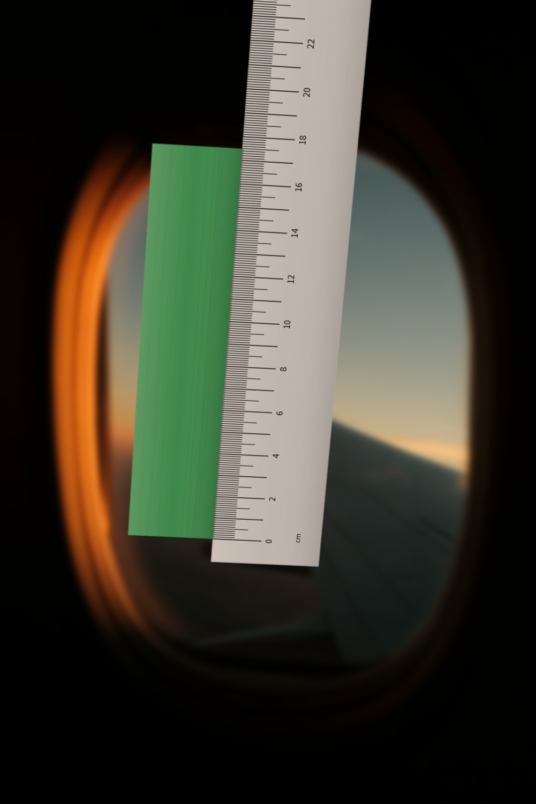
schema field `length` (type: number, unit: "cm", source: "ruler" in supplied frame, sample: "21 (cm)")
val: 17.5 (cm)
